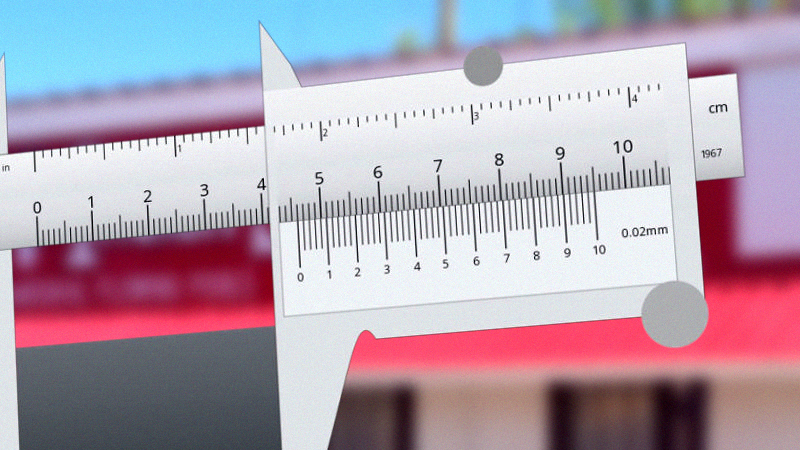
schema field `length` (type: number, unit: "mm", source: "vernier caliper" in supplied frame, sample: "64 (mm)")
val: 46.0 (mm)
